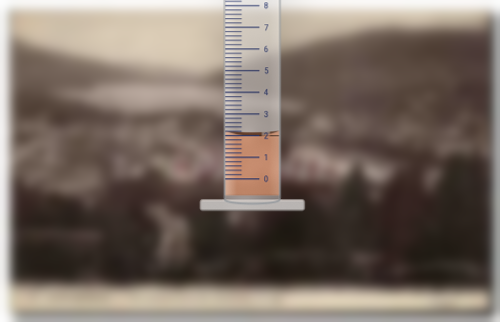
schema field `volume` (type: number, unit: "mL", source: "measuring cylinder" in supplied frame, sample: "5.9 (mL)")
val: 2 (mL)
